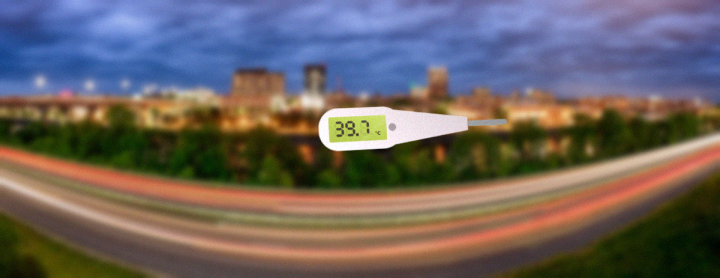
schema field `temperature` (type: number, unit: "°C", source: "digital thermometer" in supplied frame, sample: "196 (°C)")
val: 39.7 (°C)
